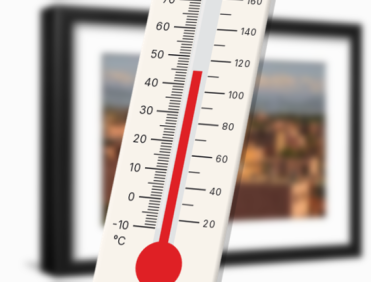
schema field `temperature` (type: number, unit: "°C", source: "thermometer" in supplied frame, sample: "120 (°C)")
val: 45 (°C)
